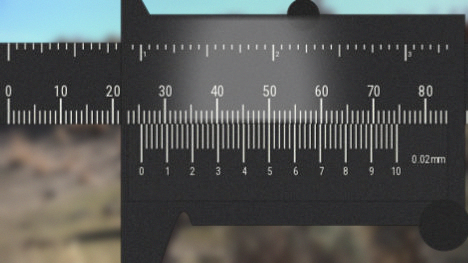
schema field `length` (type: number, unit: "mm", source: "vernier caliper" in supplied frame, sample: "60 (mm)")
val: 25.5 (mm)
